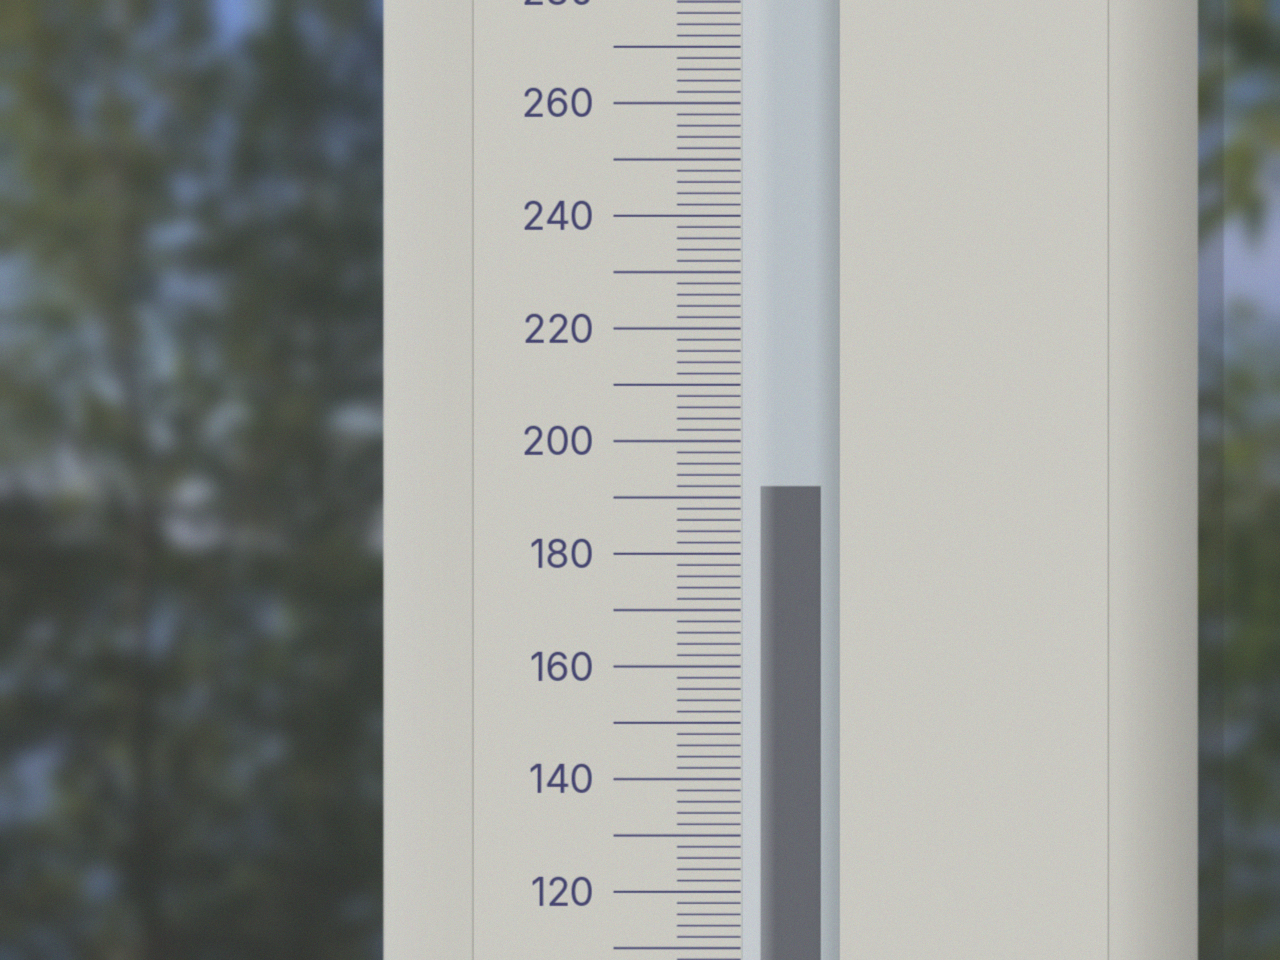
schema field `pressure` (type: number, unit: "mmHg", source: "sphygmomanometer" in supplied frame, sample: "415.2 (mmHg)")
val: 192 (mmHg)
